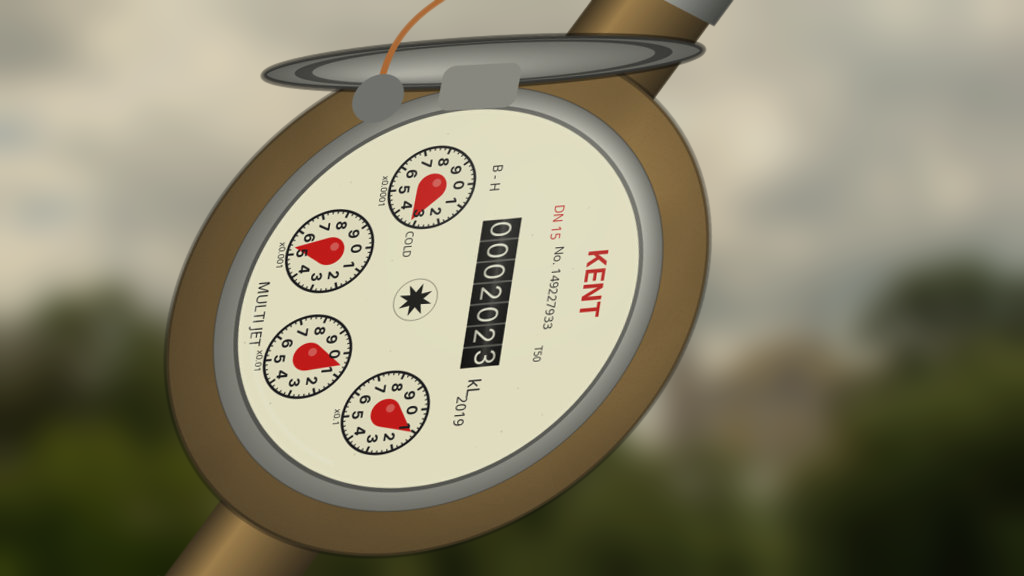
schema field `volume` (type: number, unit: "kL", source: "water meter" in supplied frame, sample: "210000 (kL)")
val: 2023.1053 (kL)
